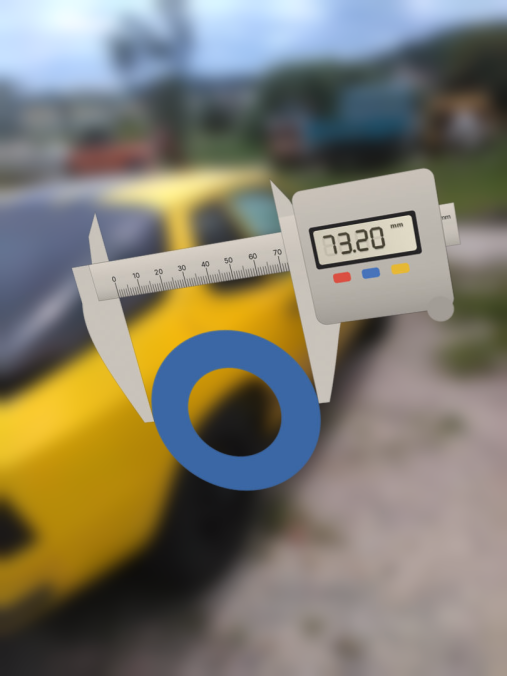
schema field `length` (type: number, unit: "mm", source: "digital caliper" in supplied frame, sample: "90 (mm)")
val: 73.20 (mm)
